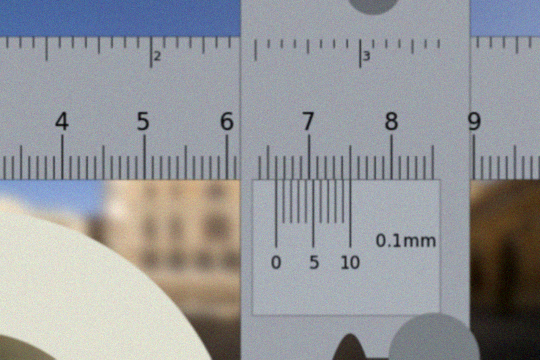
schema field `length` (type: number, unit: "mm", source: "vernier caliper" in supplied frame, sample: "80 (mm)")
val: 66.0 (mm)
